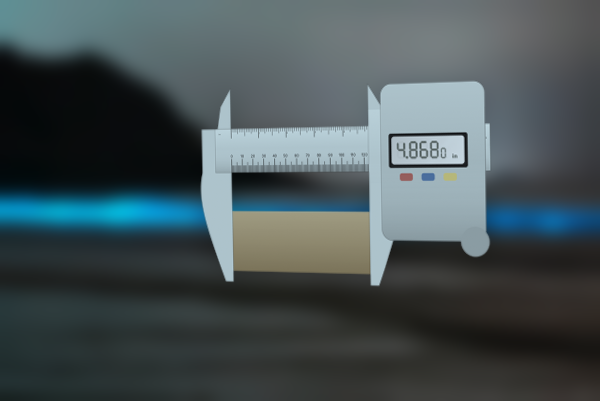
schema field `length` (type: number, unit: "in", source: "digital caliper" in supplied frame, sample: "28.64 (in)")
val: 4.8680 (in)
